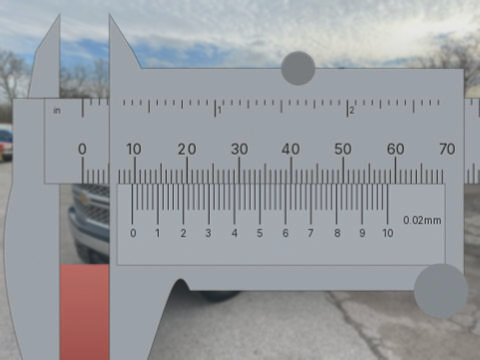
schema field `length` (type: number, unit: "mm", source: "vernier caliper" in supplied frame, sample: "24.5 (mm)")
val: 9.5 (mm)
